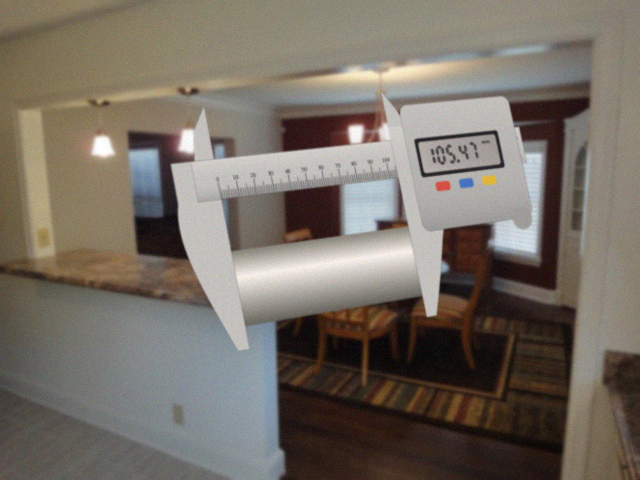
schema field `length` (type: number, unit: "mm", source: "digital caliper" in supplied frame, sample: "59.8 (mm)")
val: 105.47 (mm)
